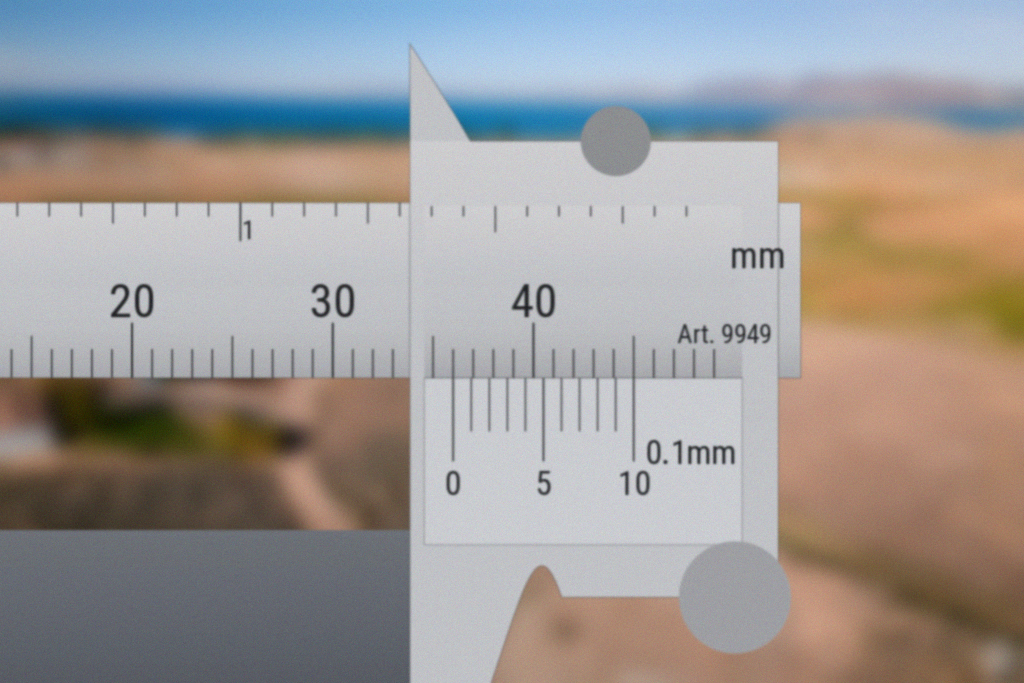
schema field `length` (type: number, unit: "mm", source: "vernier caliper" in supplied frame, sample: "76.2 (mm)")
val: 36.0 (mm)
